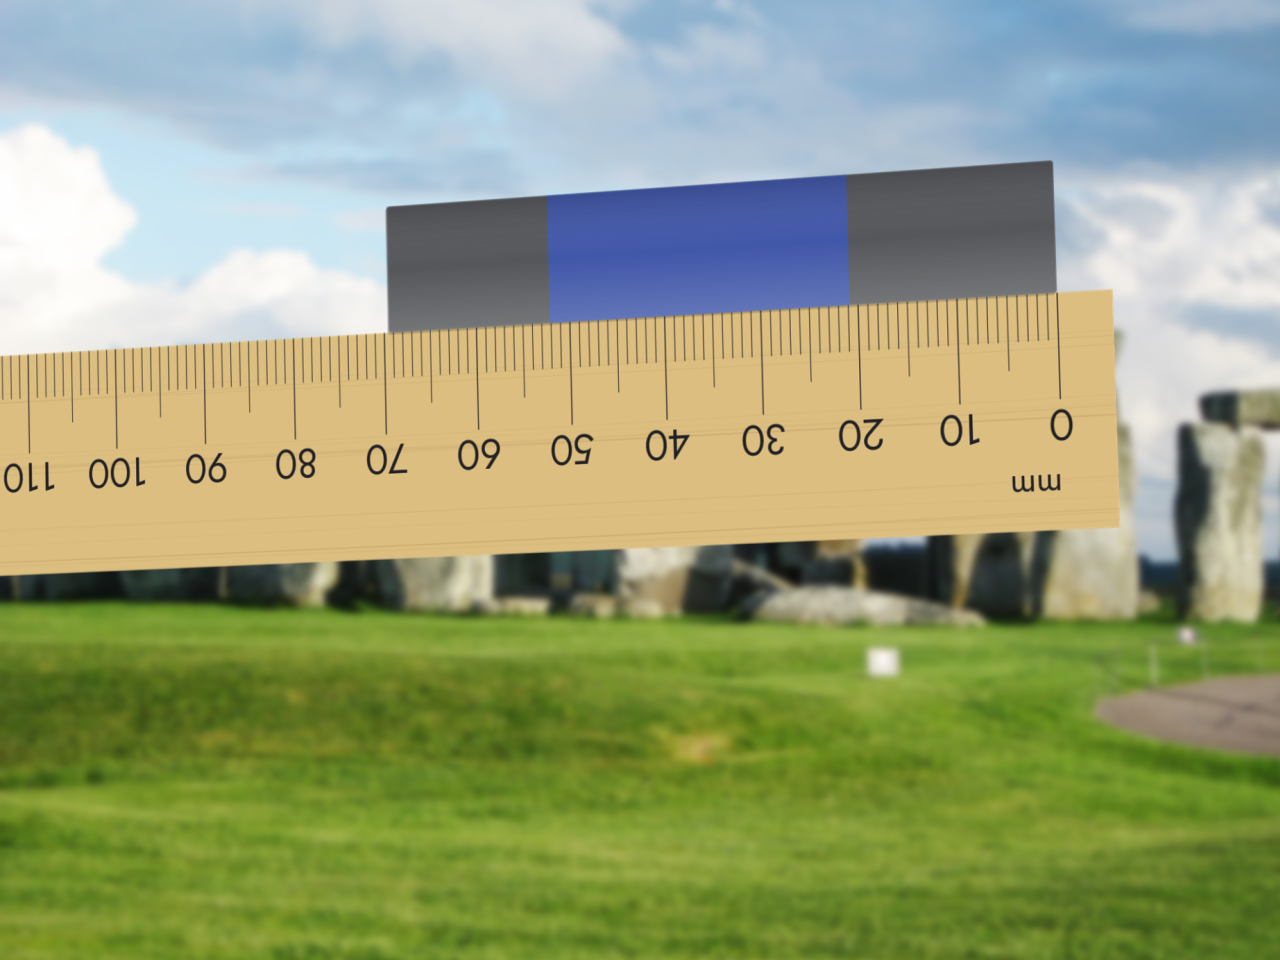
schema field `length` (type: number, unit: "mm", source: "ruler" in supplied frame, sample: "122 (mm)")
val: 69.5 (mm)
